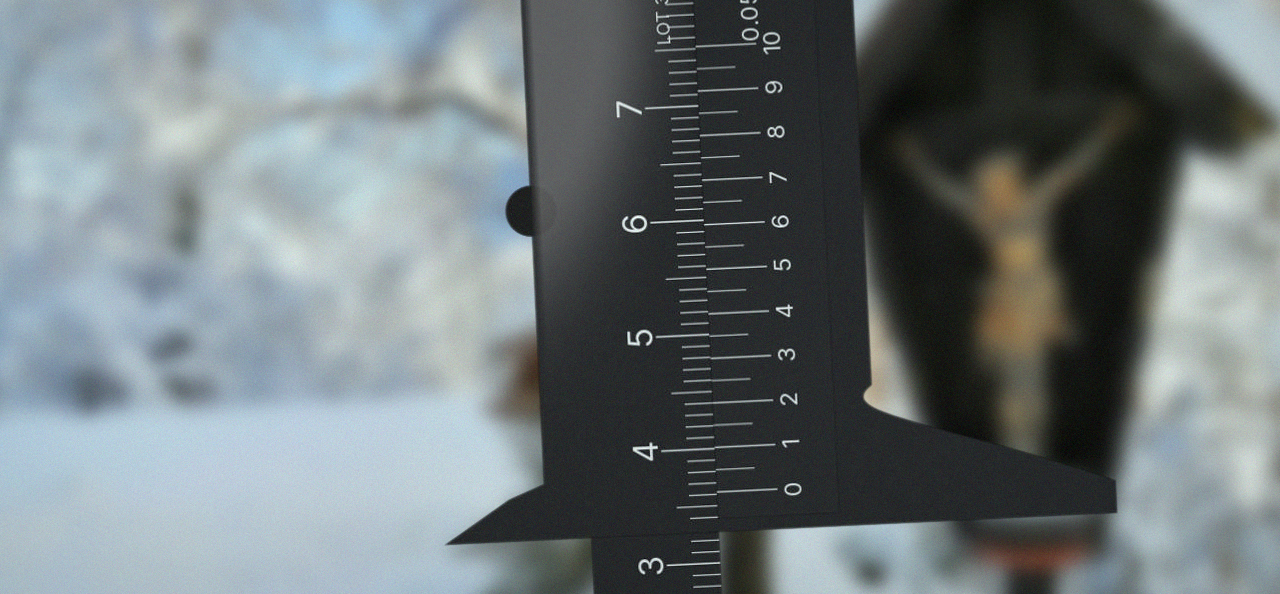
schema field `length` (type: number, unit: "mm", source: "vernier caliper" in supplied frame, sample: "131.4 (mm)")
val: 36.2 (mm)
